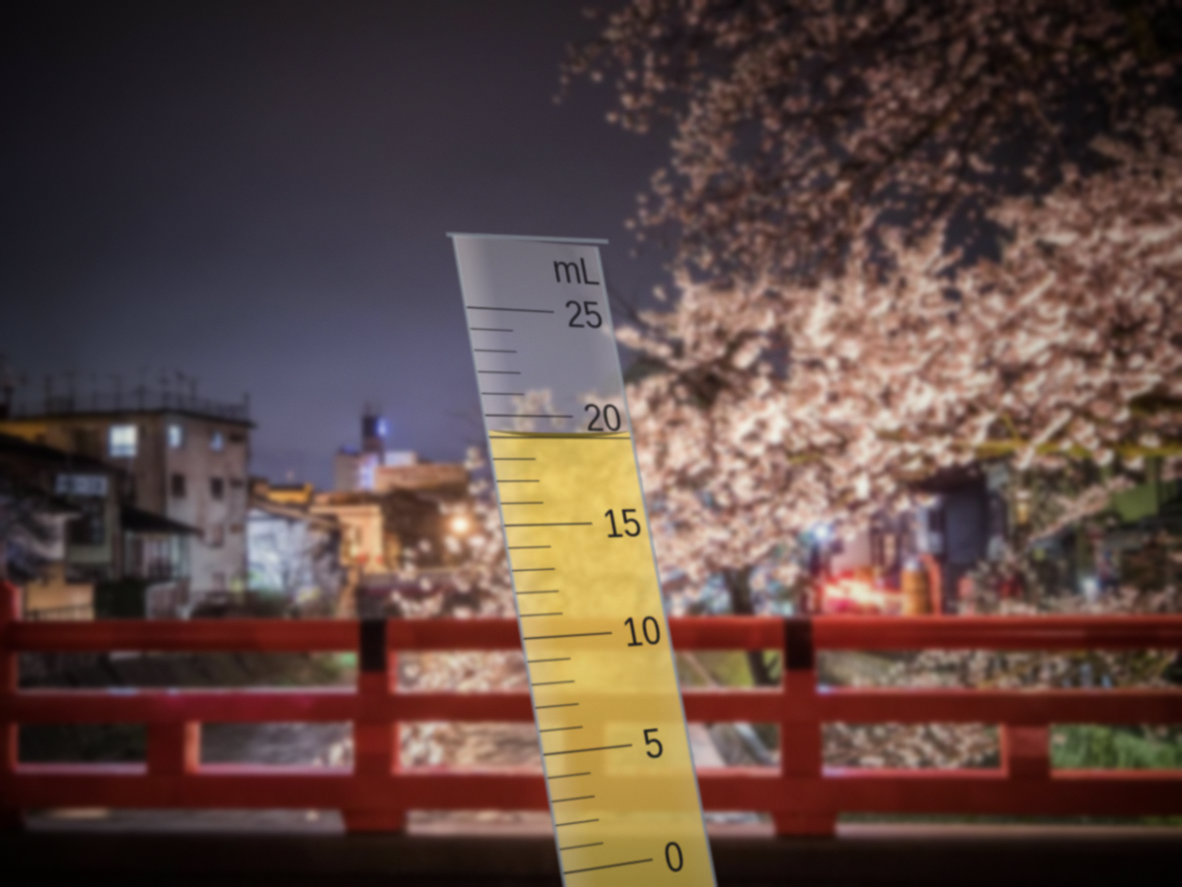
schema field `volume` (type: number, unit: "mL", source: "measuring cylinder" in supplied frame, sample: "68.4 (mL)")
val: 19 (mL)
